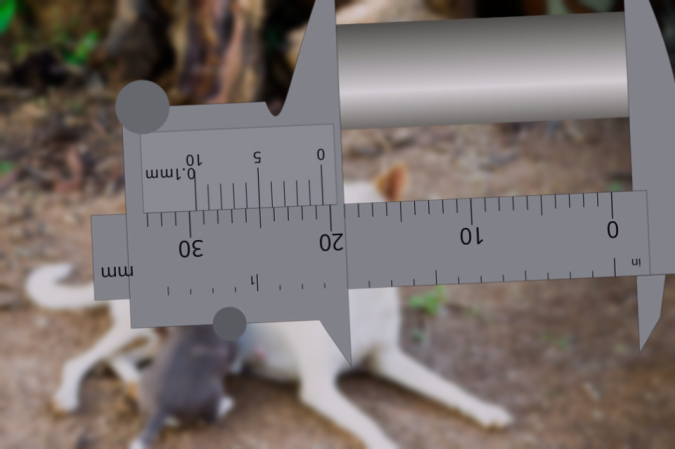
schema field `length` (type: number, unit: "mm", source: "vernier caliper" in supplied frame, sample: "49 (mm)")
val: 20.5 (mm)
